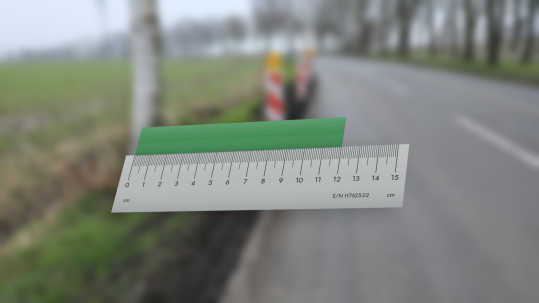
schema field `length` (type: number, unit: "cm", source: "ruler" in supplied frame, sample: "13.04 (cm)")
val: 12 (cm)
